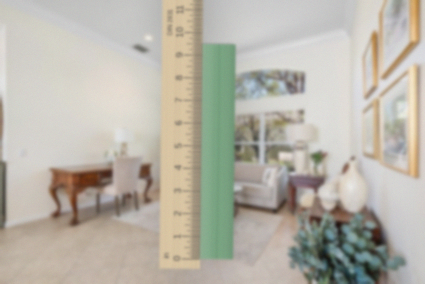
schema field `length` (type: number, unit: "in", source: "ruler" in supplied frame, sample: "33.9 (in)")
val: 9.5 (in)
